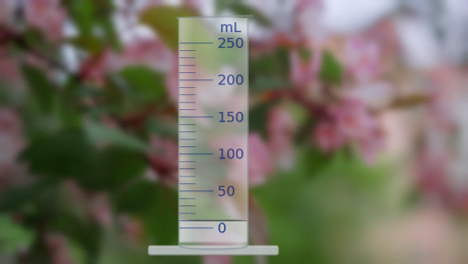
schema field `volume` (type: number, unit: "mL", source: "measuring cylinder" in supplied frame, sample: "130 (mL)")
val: 10 (mL)
